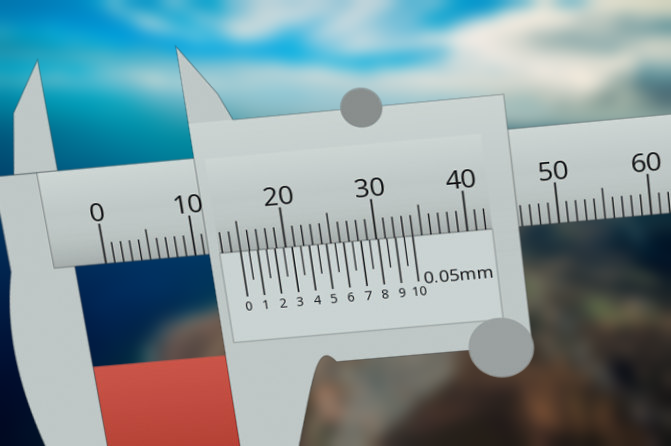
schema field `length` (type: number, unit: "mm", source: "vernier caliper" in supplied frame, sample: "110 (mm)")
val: 15.0 (mm)
